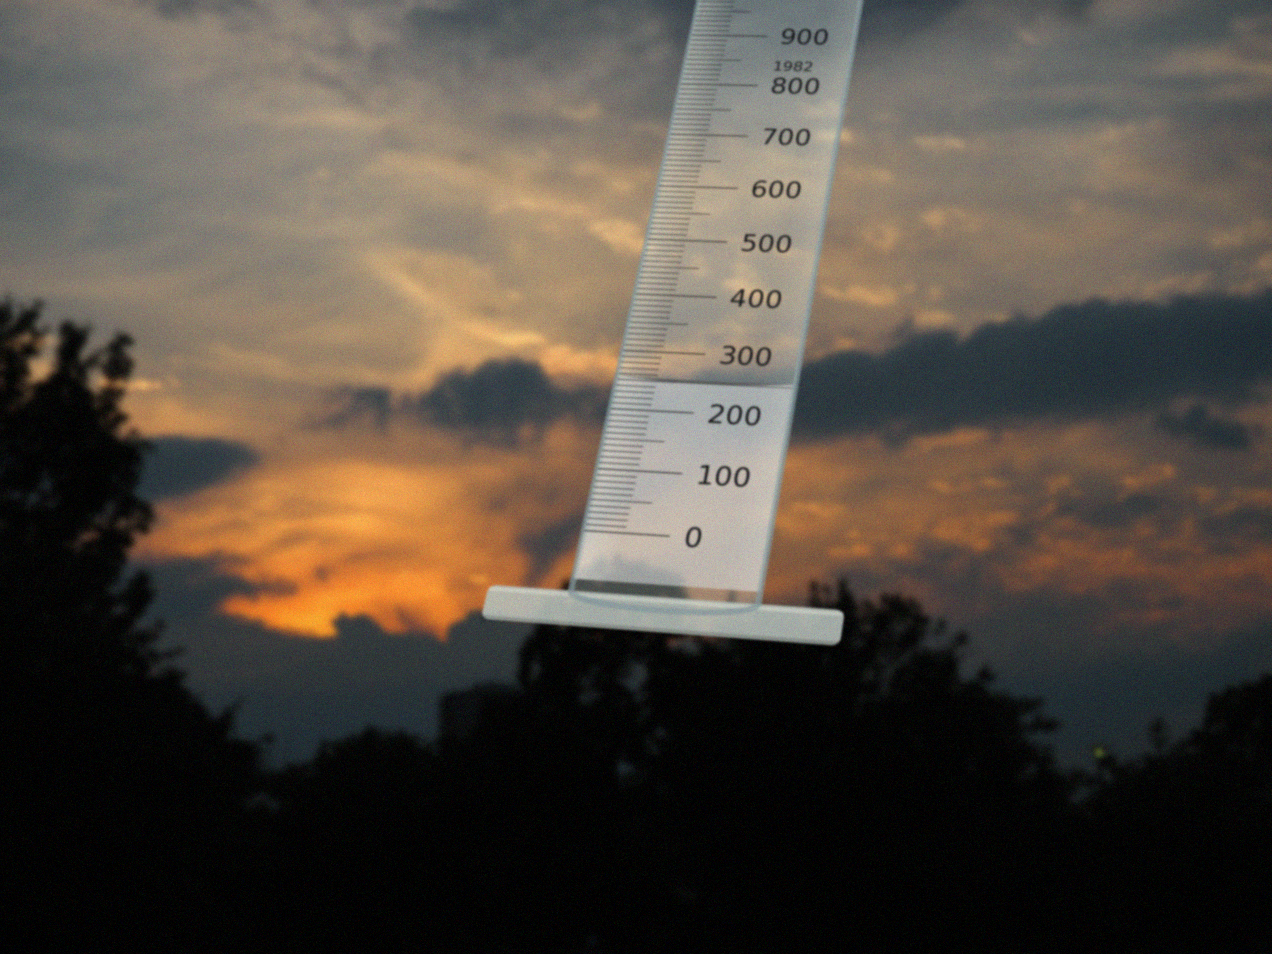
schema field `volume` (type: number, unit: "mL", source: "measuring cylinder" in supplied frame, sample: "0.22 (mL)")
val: 250 (mL)
